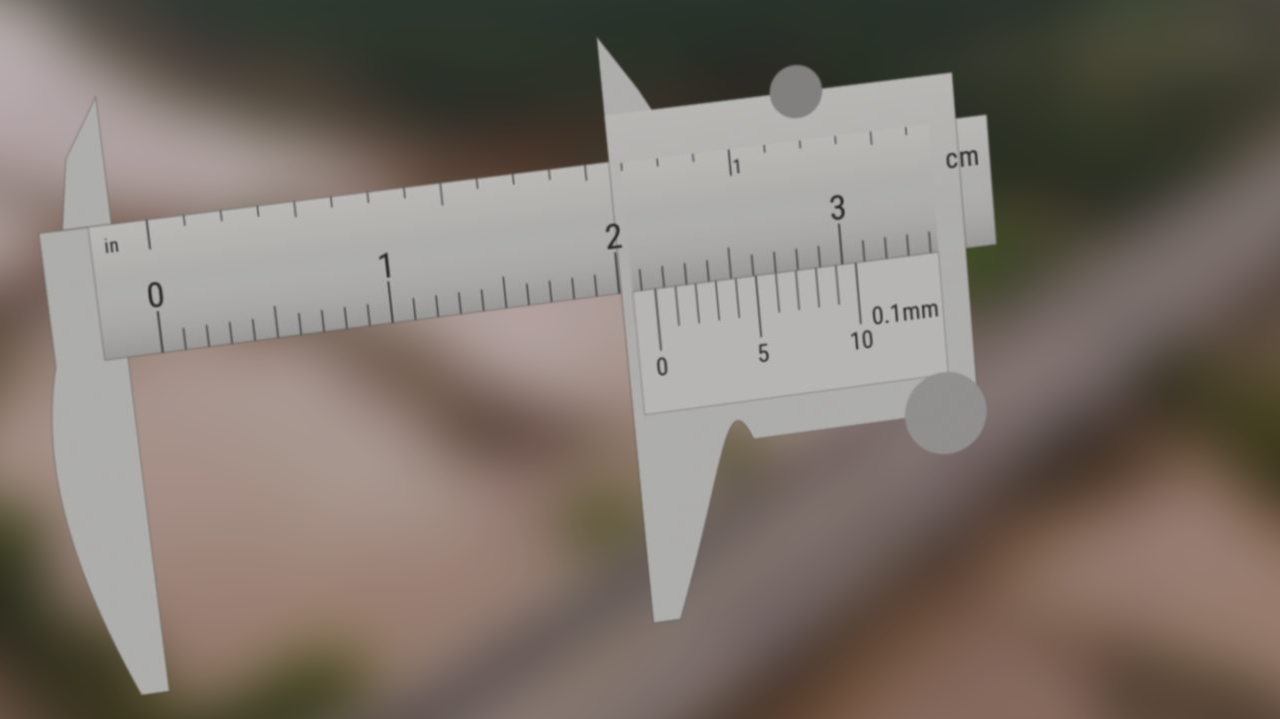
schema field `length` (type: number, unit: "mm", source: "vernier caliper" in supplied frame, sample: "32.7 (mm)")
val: 21.6 (mm)
